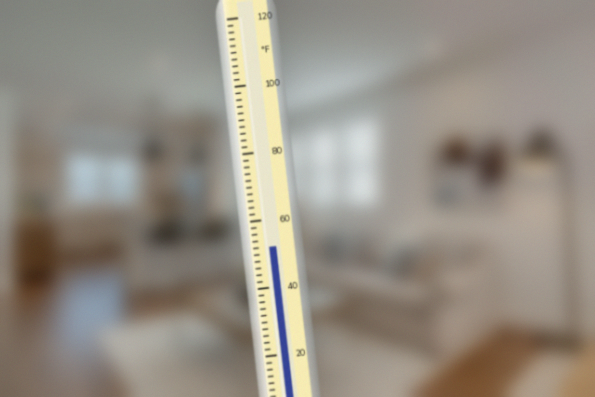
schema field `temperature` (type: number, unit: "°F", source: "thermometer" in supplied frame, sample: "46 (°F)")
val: 52 (°F)
